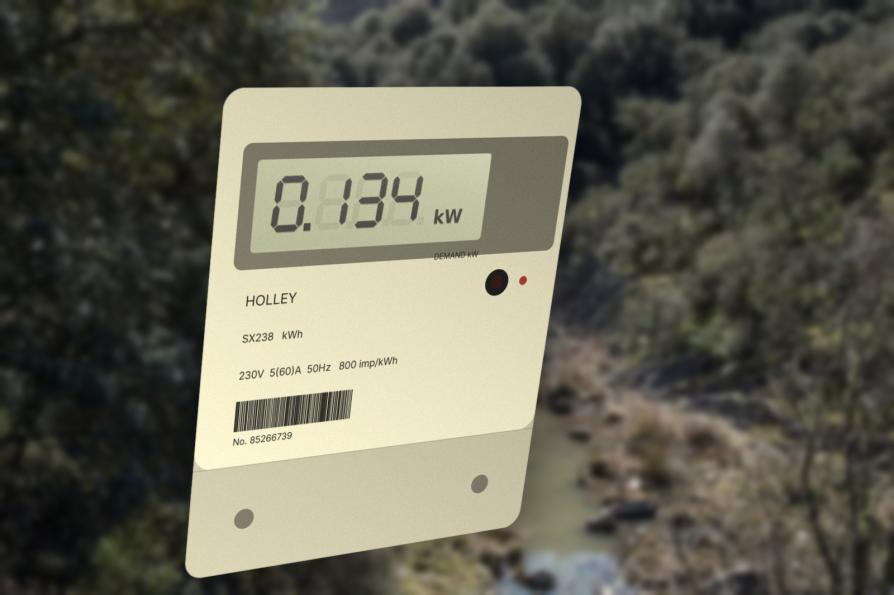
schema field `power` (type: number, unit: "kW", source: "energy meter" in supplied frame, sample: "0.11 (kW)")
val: 0.134 (kW)
